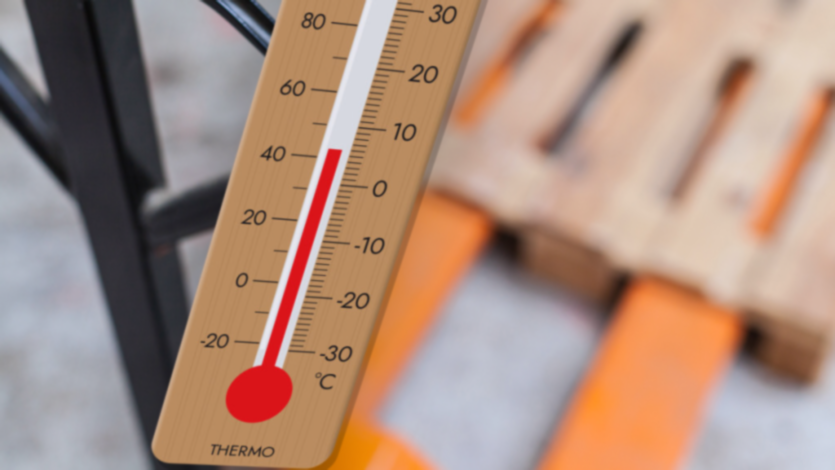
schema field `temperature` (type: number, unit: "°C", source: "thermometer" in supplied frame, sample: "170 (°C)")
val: 6 (°C)
